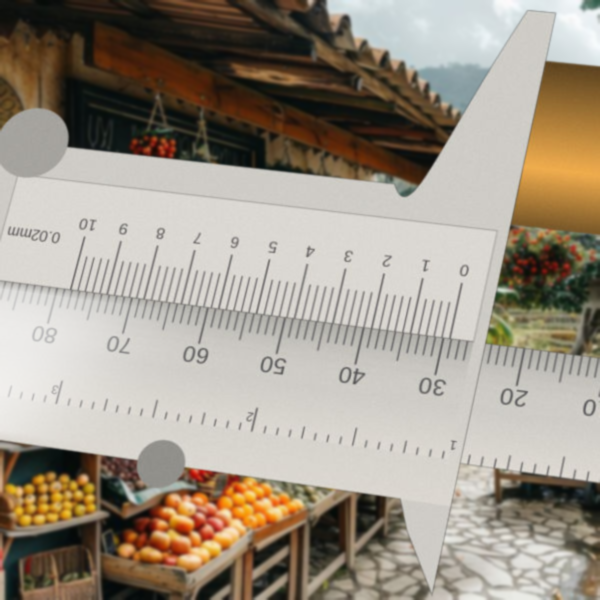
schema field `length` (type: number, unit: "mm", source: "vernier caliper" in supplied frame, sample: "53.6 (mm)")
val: 29.2 (mm)
